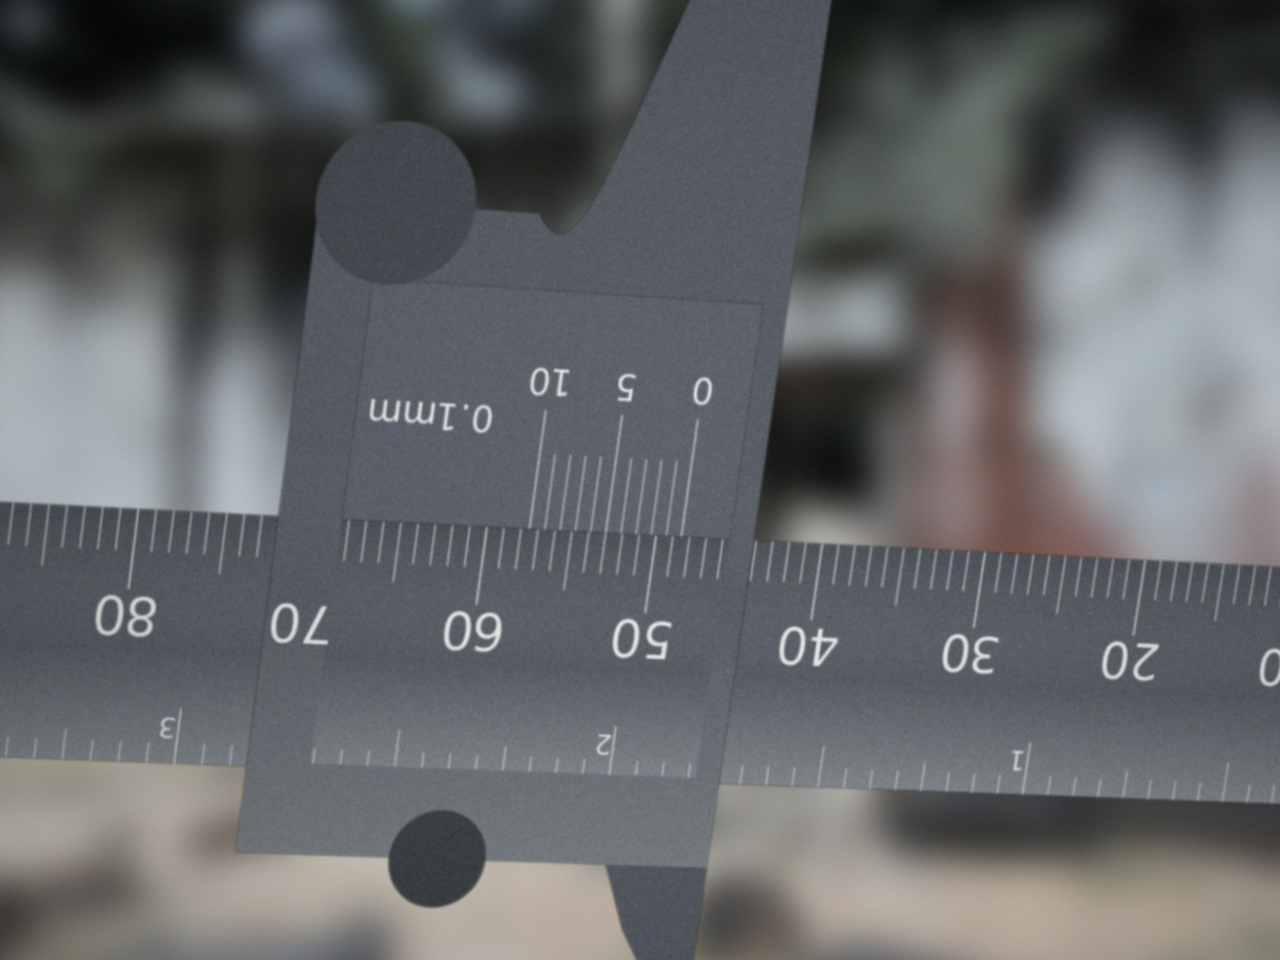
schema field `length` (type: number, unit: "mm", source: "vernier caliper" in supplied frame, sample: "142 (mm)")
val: 48.5 (mm)
